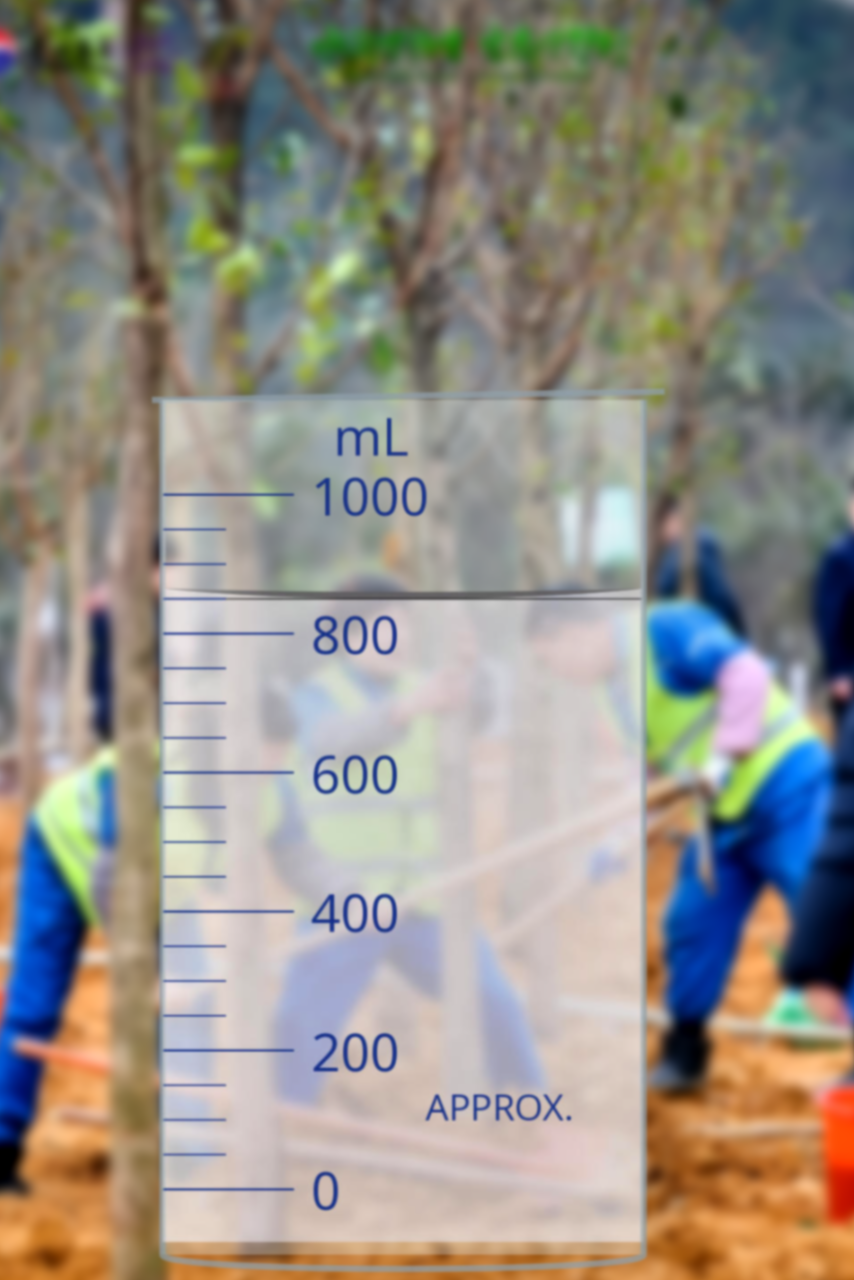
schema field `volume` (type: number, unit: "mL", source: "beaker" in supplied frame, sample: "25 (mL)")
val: 850 (mL)
